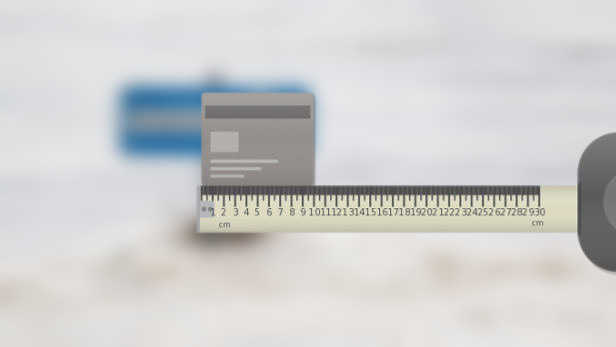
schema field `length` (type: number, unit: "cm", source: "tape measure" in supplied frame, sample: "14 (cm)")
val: 10 (cm)
